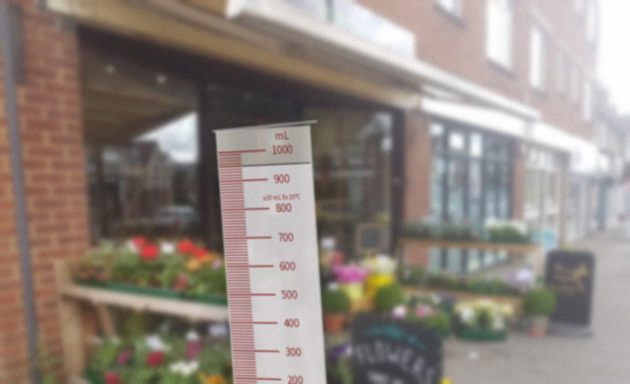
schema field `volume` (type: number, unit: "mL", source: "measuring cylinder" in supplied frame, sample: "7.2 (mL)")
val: 950 (mL)
